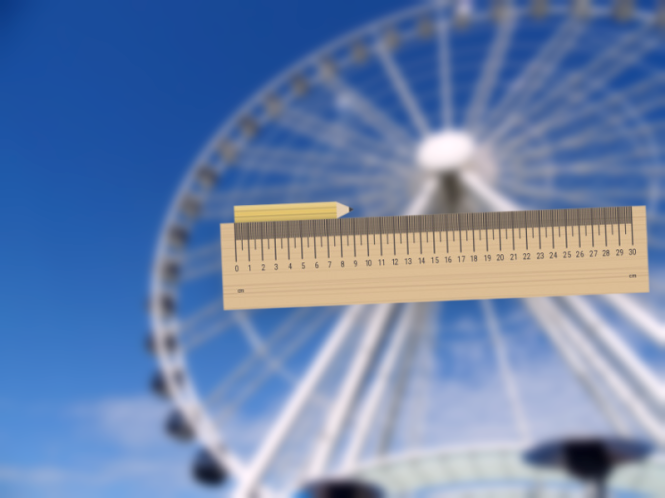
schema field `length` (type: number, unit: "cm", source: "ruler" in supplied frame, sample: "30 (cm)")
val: 9 (cm)
